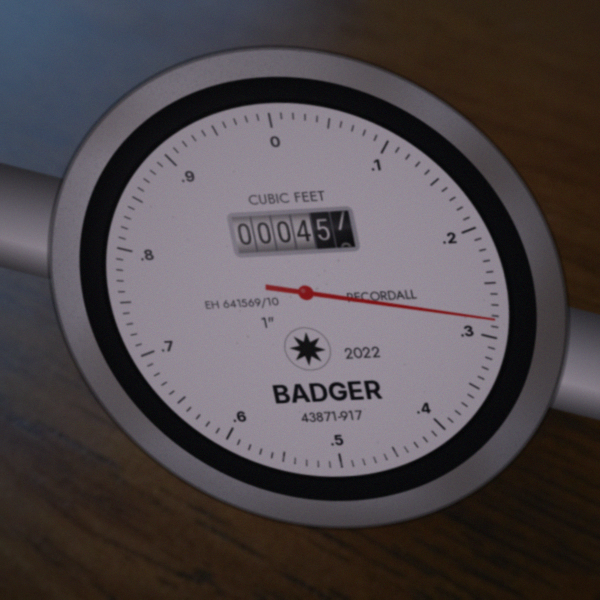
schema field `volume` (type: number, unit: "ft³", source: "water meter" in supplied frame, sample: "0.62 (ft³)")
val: 457.28 (ft³)
